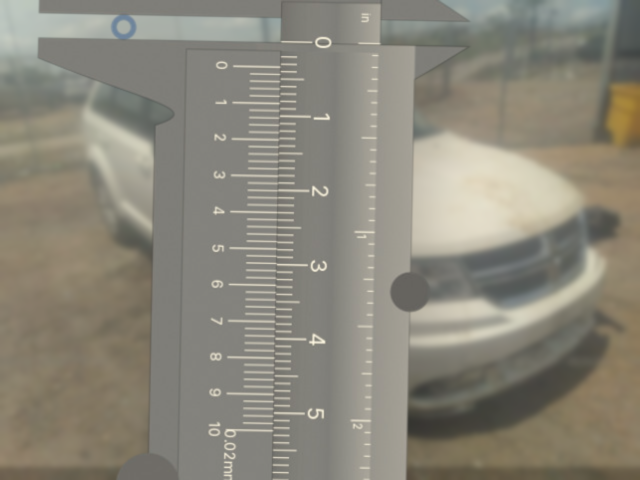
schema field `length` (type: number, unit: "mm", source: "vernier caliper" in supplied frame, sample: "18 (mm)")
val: 3.4 (mm)
